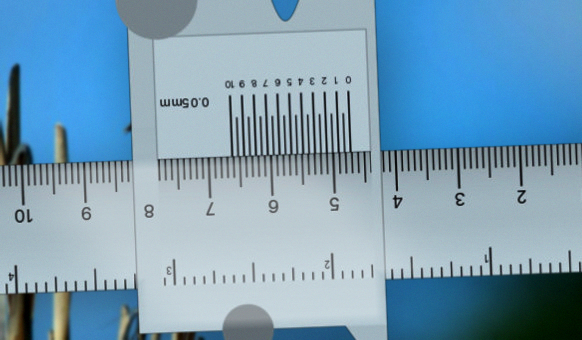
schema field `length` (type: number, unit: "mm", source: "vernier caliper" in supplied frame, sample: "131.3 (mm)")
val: 47.2 (mm)
